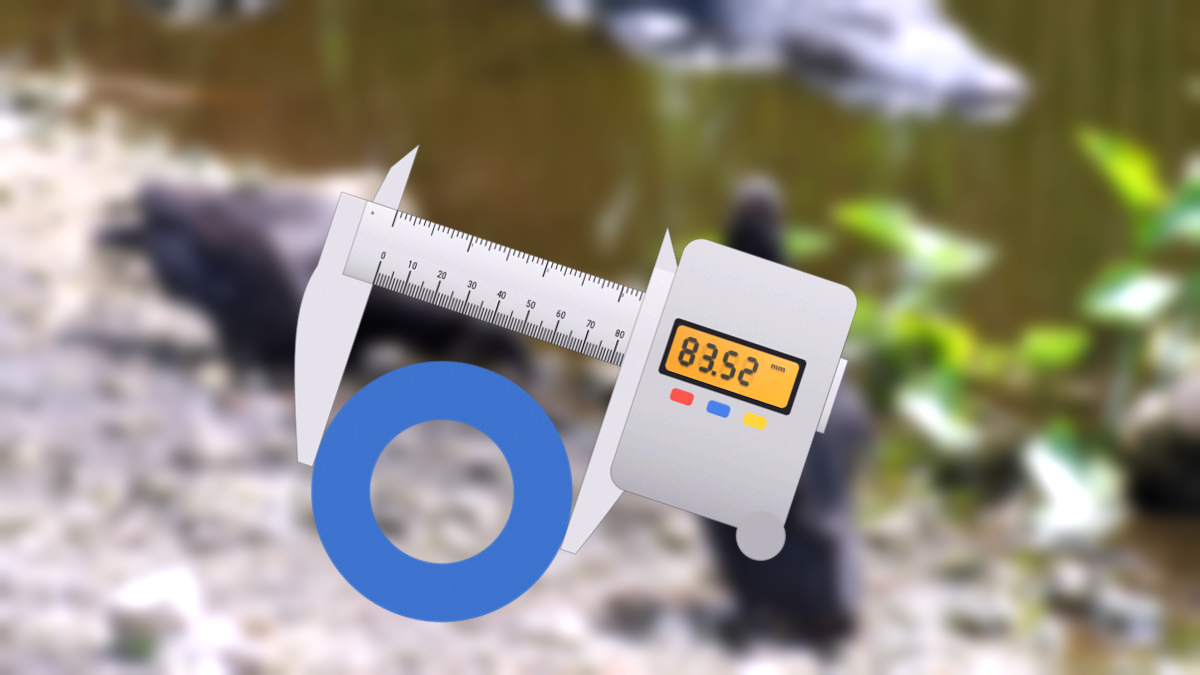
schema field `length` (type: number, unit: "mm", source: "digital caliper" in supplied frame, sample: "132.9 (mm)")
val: 83.52 (mm)
